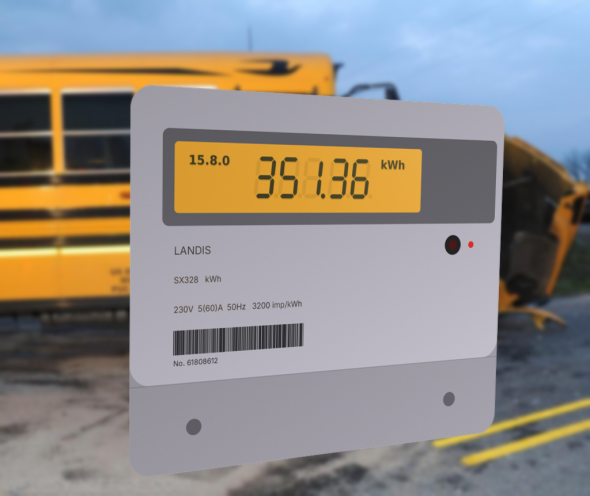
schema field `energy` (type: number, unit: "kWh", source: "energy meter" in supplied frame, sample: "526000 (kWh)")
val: 351.36 (kWh)
